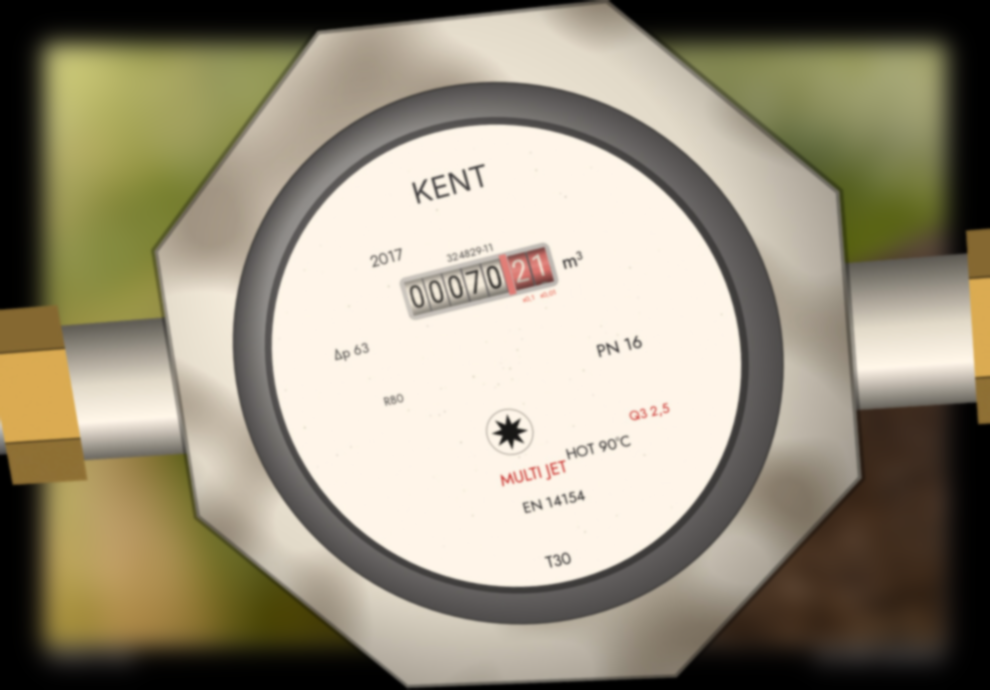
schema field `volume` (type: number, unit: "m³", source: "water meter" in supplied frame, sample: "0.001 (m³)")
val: 70.21 (m³)
